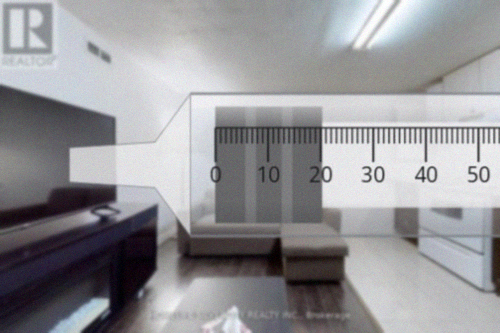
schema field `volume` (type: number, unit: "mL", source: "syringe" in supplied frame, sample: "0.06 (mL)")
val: 0 (mL)
